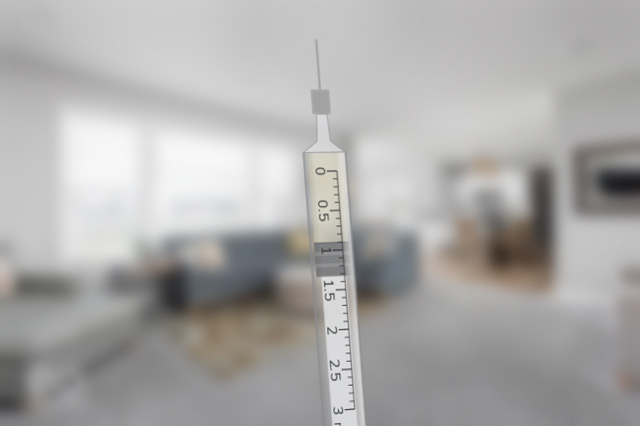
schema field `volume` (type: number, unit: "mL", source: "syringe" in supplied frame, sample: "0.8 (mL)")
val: 0.9 (mL)
